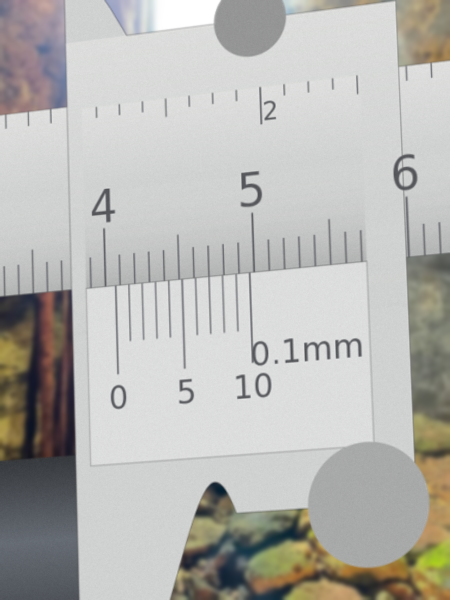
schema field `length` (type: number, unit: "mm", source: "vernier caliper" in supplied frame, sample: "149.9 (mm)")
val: 40.7 (mm)
